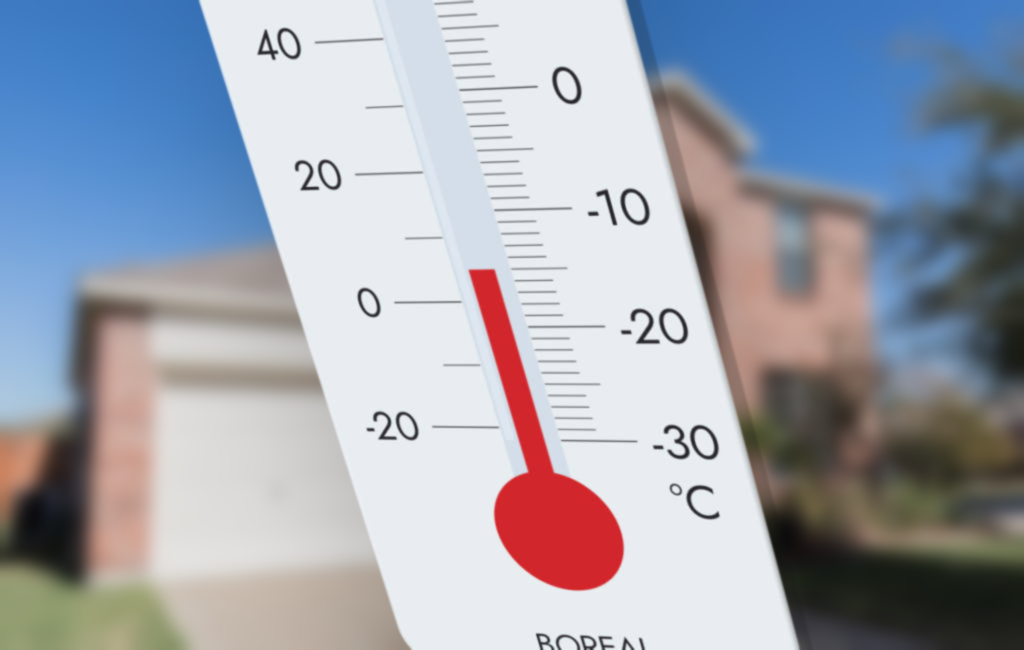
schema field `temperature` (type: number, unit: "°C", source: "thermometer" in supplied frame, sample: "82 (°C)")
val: -15 (°C)
